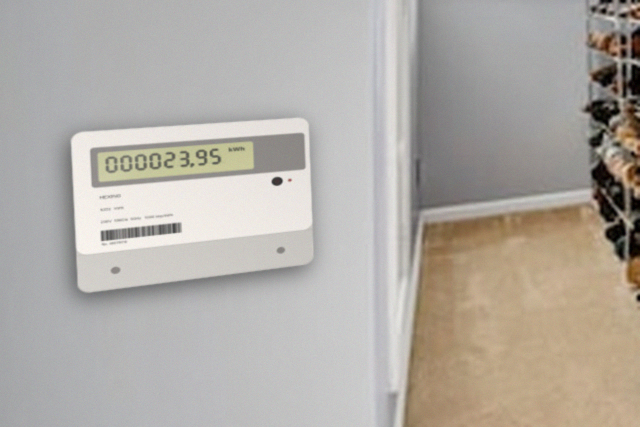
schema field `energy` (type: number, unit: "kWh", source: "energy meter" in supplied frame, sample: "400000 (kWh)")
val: 23.95 (kWh)
